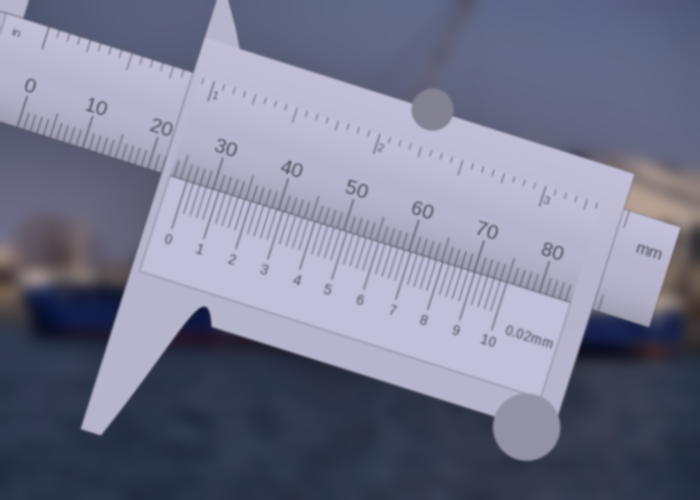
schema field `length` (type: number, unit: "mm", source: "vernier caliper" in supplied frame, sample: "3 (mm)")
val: 26.0 (mm)
